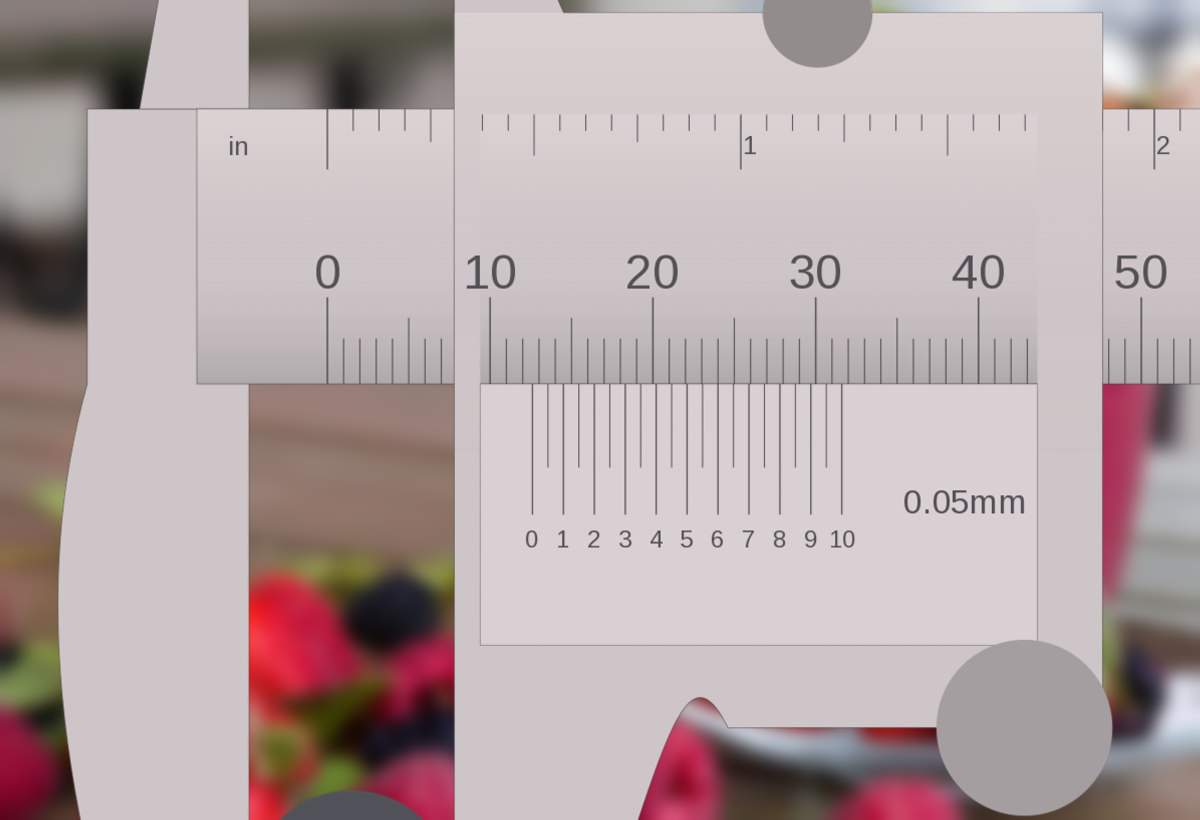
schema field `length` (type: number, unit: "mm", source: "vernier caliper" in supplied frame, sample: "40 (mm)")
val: 12.6 (mm)
